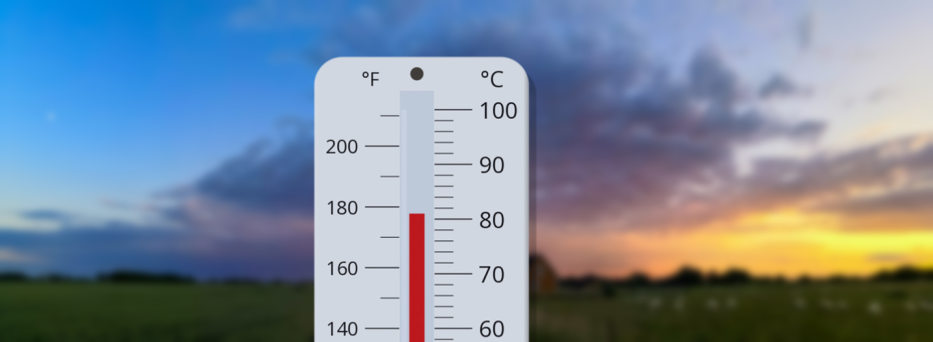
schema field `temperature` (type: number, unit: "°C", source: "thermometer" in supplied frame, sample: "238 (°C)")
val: 81 (°C)
